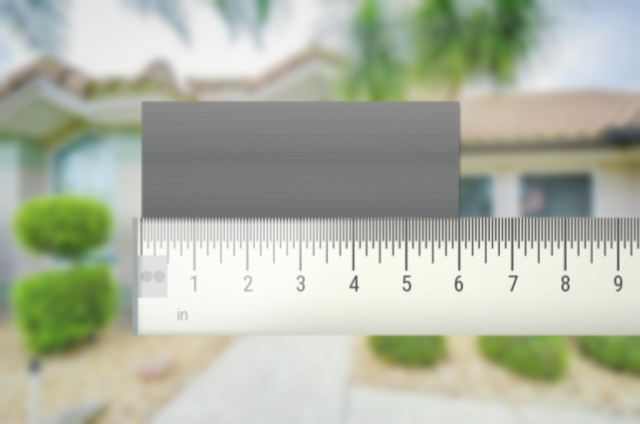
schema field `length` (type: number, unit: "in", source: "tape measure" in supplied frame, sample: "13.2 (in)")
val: 6 (in)
